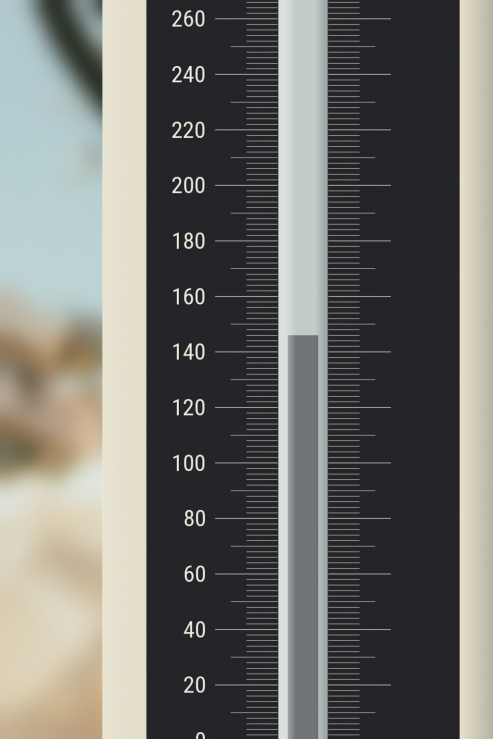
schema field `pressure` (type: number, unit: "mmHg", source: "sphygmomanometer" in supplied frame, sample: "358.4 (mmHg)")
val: 146 (mmHg)
